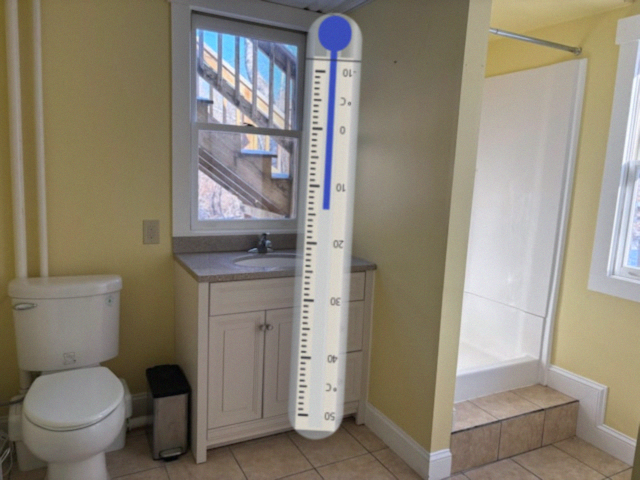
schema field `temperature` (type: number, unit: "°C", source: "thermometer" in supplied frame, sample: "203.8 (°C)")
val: 14 (°C)
